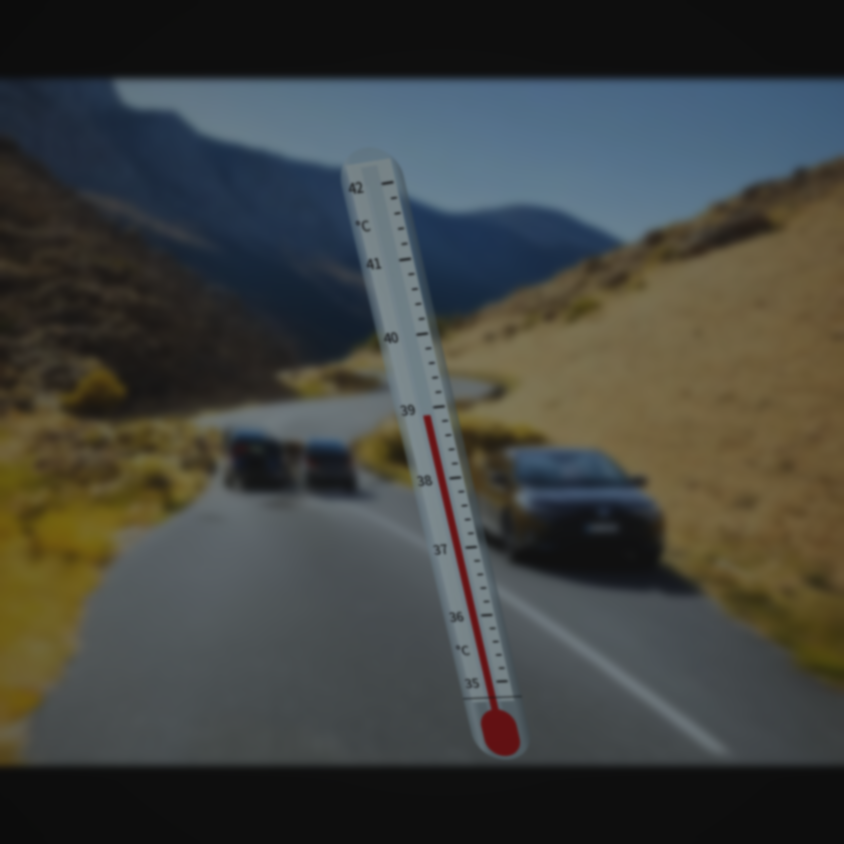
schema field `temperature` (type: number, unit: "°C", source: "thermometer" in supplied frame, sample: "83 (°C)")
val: 38.9 (°C)
